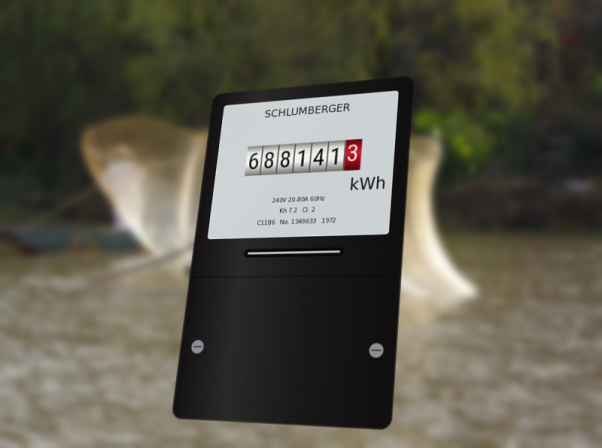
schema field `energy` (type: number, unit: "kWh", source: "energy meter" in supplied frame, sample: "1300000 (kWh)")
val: 688141.3 (kWh)
